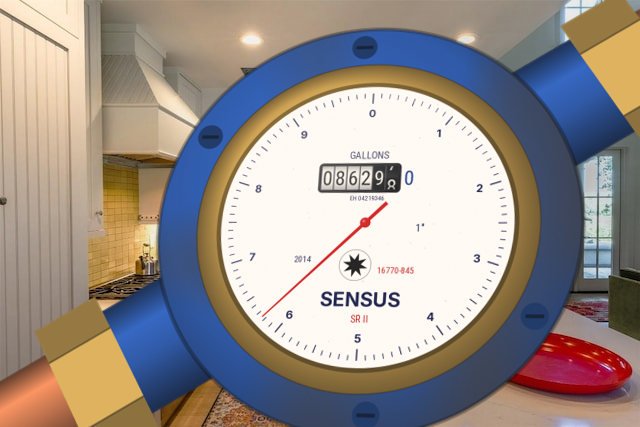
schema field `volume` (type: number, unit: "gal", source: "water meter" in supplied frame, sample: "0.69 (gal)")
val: 862976.2 (gal)
